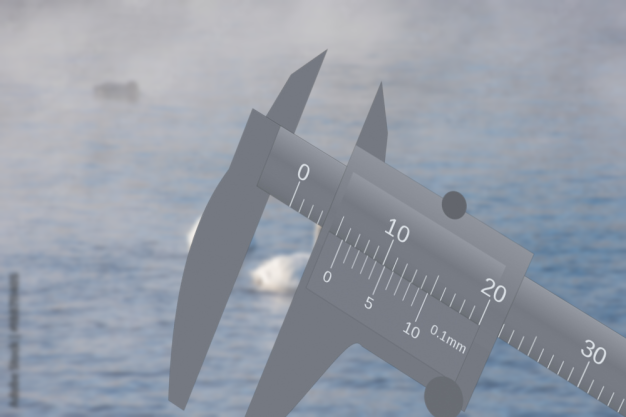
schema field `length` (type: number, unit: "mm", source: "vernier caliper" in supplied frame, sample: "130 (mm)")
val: 5.7 (mm)
